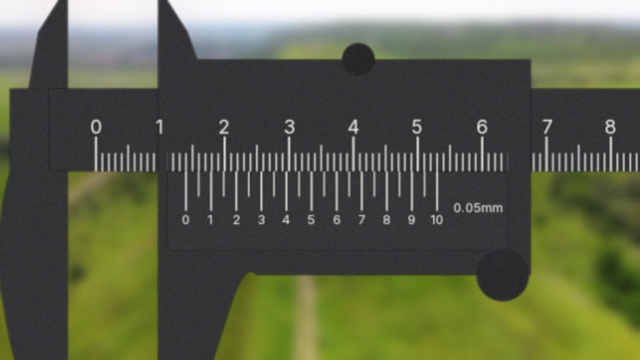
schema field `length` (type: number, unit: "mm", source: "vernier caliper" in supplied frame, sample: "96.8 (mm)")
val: 14.0 (mm)
